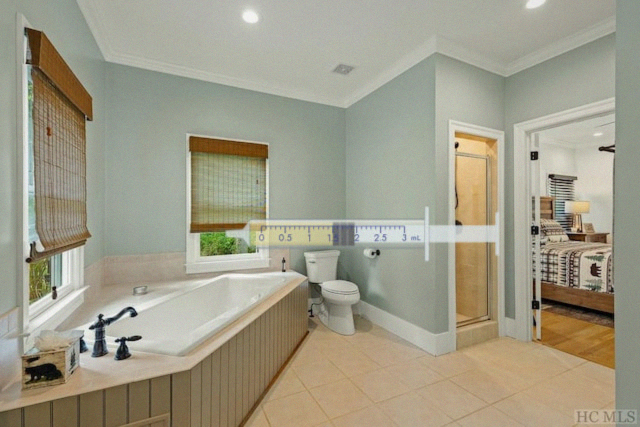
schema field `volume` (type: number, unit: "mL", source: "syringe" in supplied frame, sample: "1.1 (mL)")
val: 1.5 (mL)
